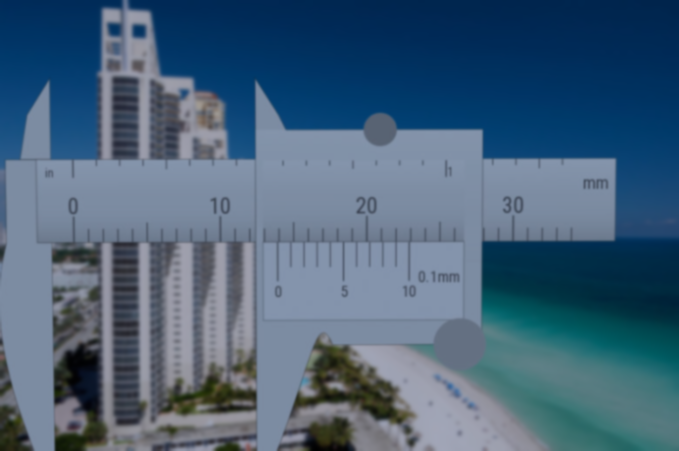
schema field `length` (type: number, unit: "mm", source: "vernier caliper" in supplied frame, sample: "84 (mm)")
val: 13.9 (mm)
